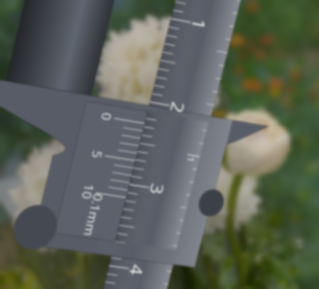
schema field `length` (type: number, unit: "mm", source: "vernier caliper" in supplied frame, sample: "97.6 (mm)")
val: 22.6 (mm)
